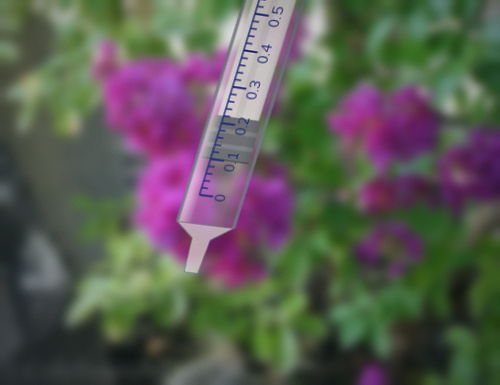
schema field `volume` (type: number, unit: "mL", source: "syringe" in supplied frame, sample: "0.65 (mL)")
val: 0.1 (mL)
